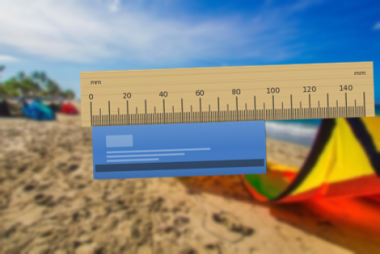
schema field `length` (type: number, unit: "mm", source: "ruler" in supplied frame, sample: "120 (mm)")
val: 95 (mm)
